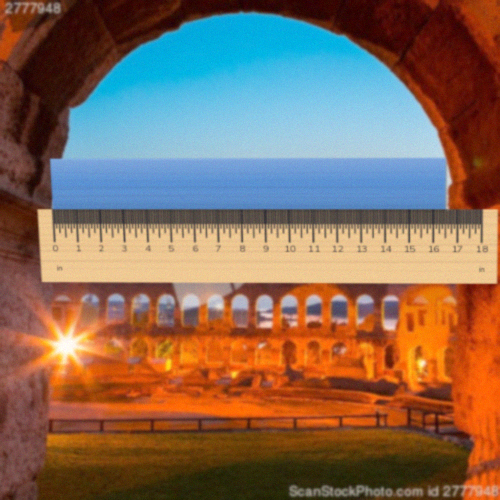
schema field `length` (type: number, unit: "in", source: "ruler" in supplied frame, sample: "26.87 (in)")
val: 16.5 (in)
